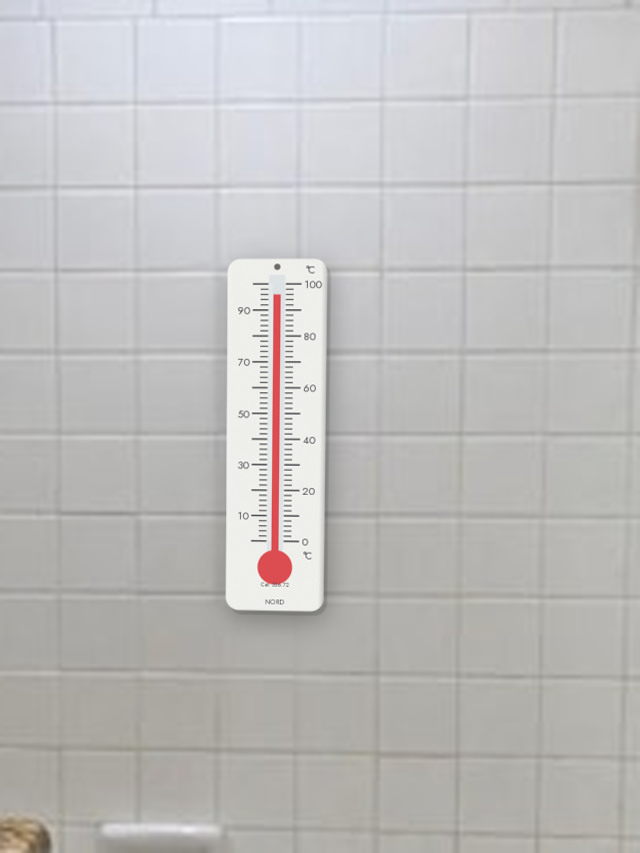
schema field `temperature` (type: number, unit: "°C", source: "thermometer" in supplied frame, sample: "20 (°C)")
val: 96 (°C)
